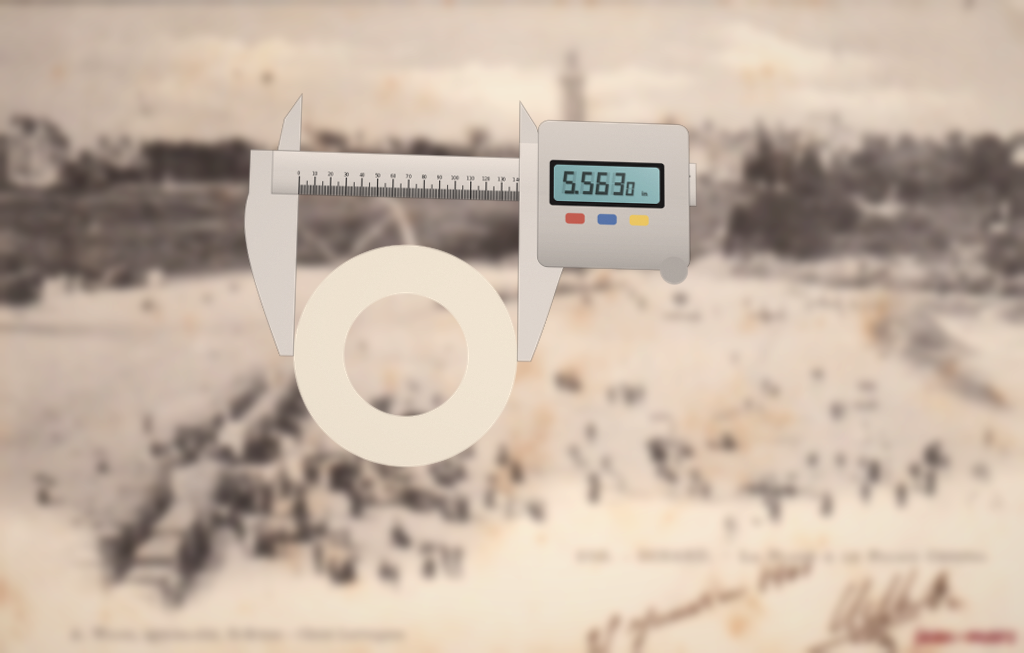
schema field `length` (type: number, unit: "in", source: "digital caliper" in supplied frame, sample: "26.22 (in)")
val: 5.5630 (in)
